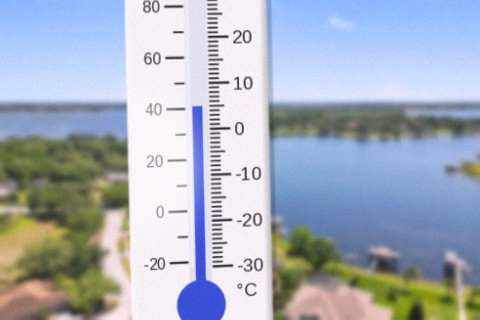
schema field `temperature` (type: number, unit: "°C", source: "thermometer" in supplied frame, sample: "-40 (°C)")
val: 5 (°C)
